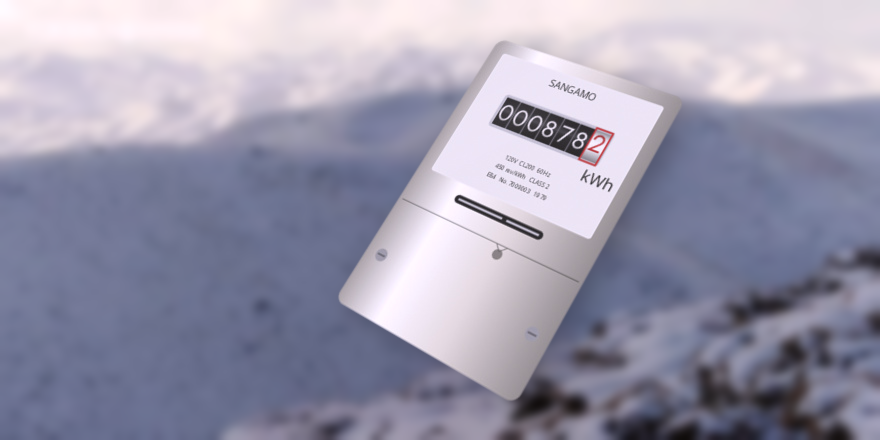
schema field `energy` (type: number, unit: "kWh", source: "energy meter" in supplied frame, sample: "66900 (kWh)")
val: 878.2 (kWh)
